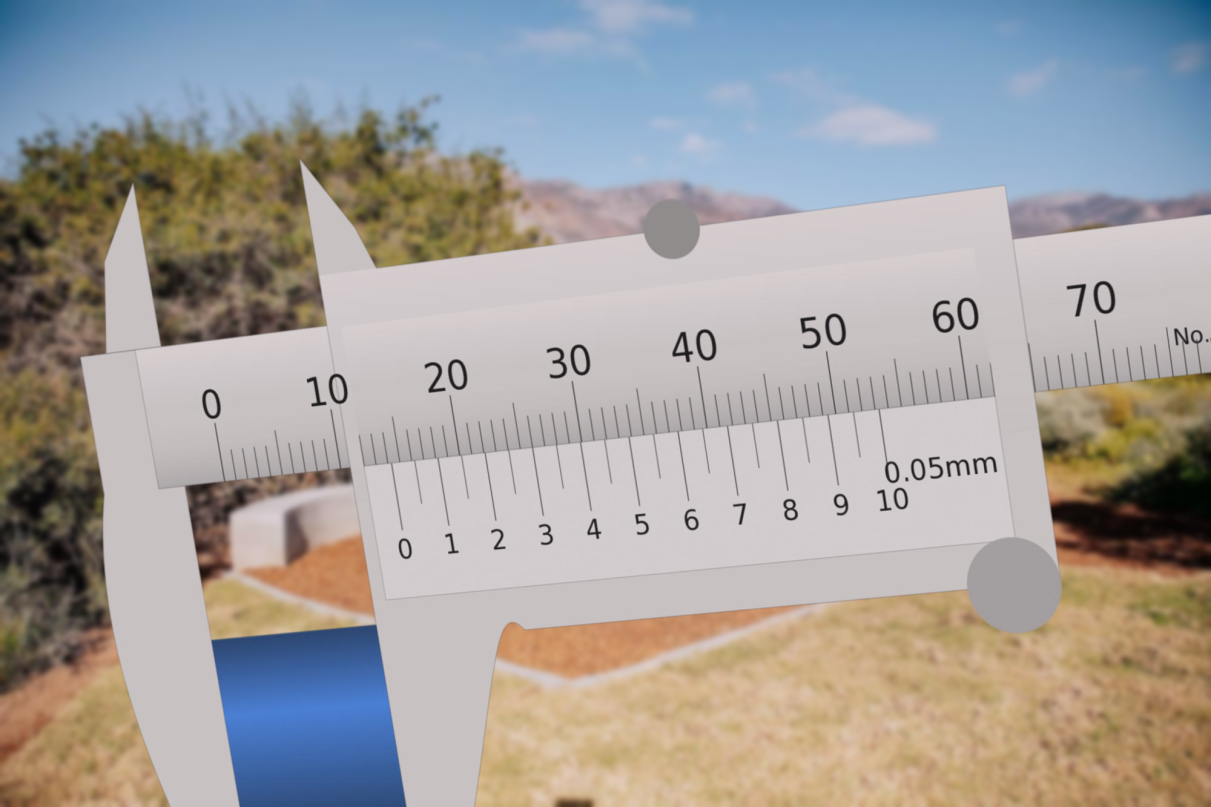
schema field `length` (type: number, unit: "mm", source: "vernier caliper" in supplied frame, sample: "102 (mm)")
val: 14.3 (mm)
